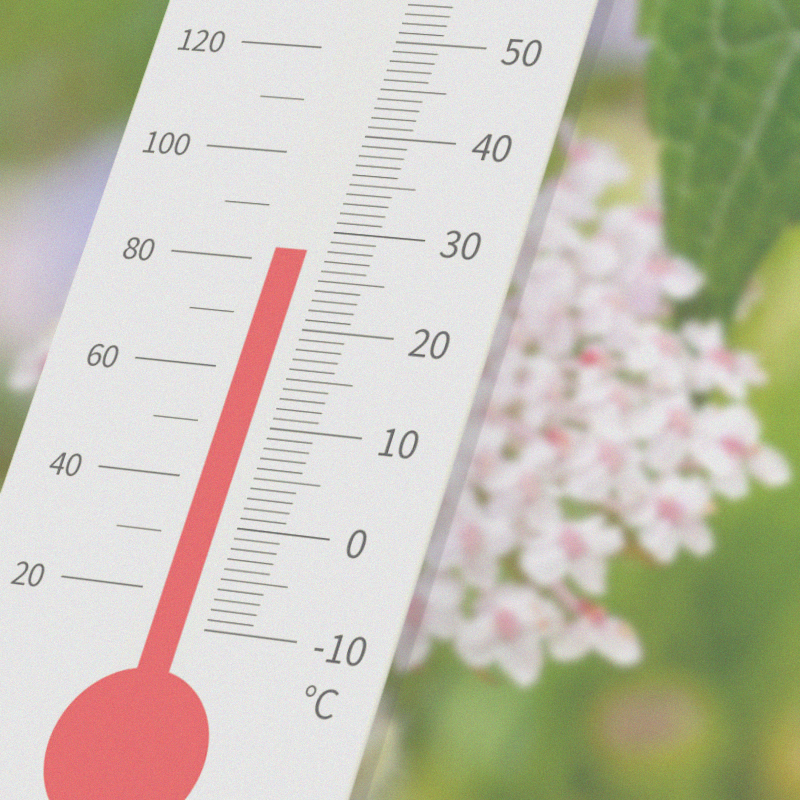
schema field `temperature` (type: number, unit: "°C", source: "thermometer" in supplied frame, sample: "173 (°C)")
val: 28 (°C)
